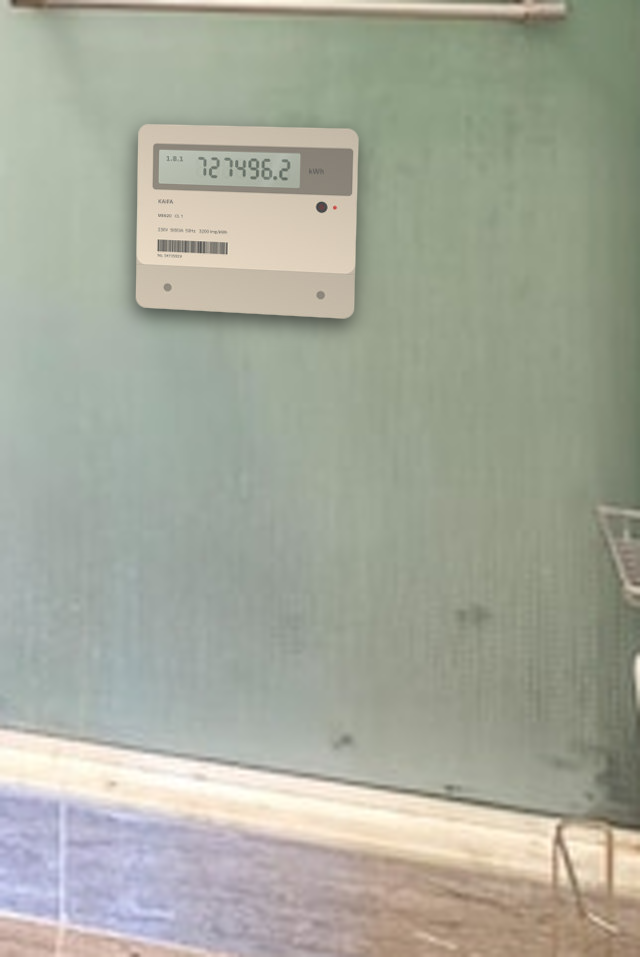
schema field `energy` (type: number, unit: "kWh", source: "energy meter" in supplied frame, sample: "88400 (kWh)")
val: 727496.2 (kWh)
